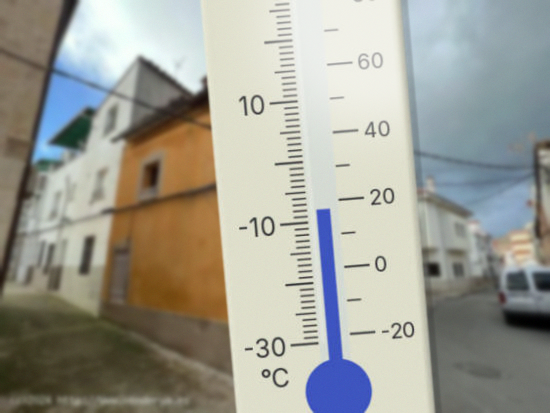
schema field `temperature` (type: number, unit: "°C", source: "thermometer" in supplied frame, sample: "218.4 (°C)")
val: -8 (°C)
